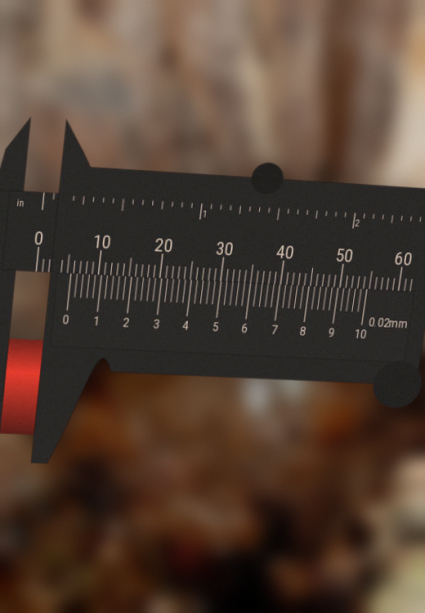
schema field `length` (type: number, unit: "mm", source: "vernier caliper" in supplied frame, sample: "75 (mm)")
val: 5.6 (mm)
